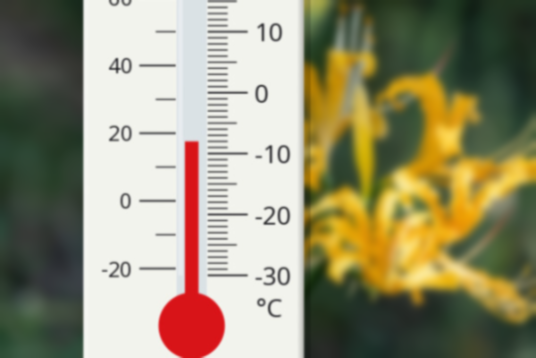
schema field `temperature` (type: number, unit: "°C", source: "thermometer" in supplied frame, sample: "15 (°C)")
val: -8 (°C)
